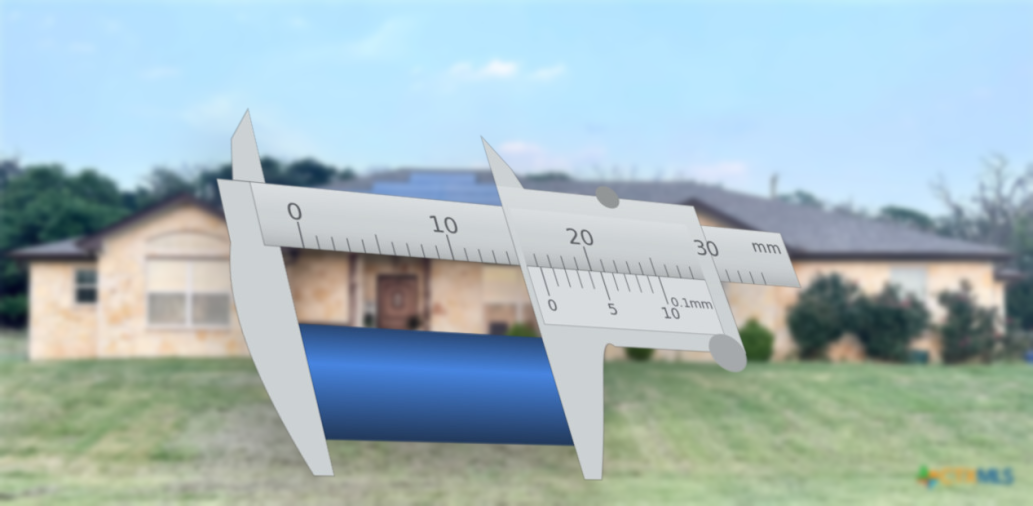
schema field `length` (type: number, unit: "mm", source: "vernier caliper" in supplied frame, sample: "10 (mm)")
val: 16.2 (mm)
